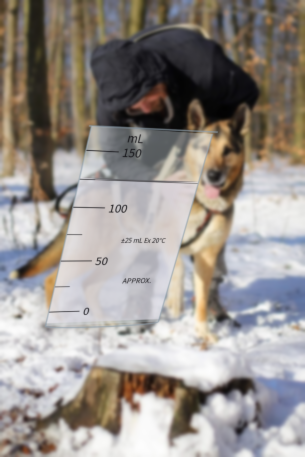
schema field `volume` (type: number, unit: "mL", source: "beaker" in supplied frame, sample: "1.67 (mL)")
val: 125 (mL)
